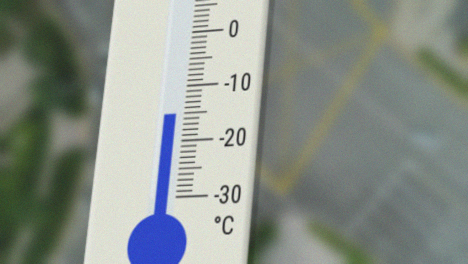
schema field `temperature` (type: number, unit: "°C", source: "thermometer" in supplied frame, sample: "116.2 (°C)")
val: -15 (°C)
